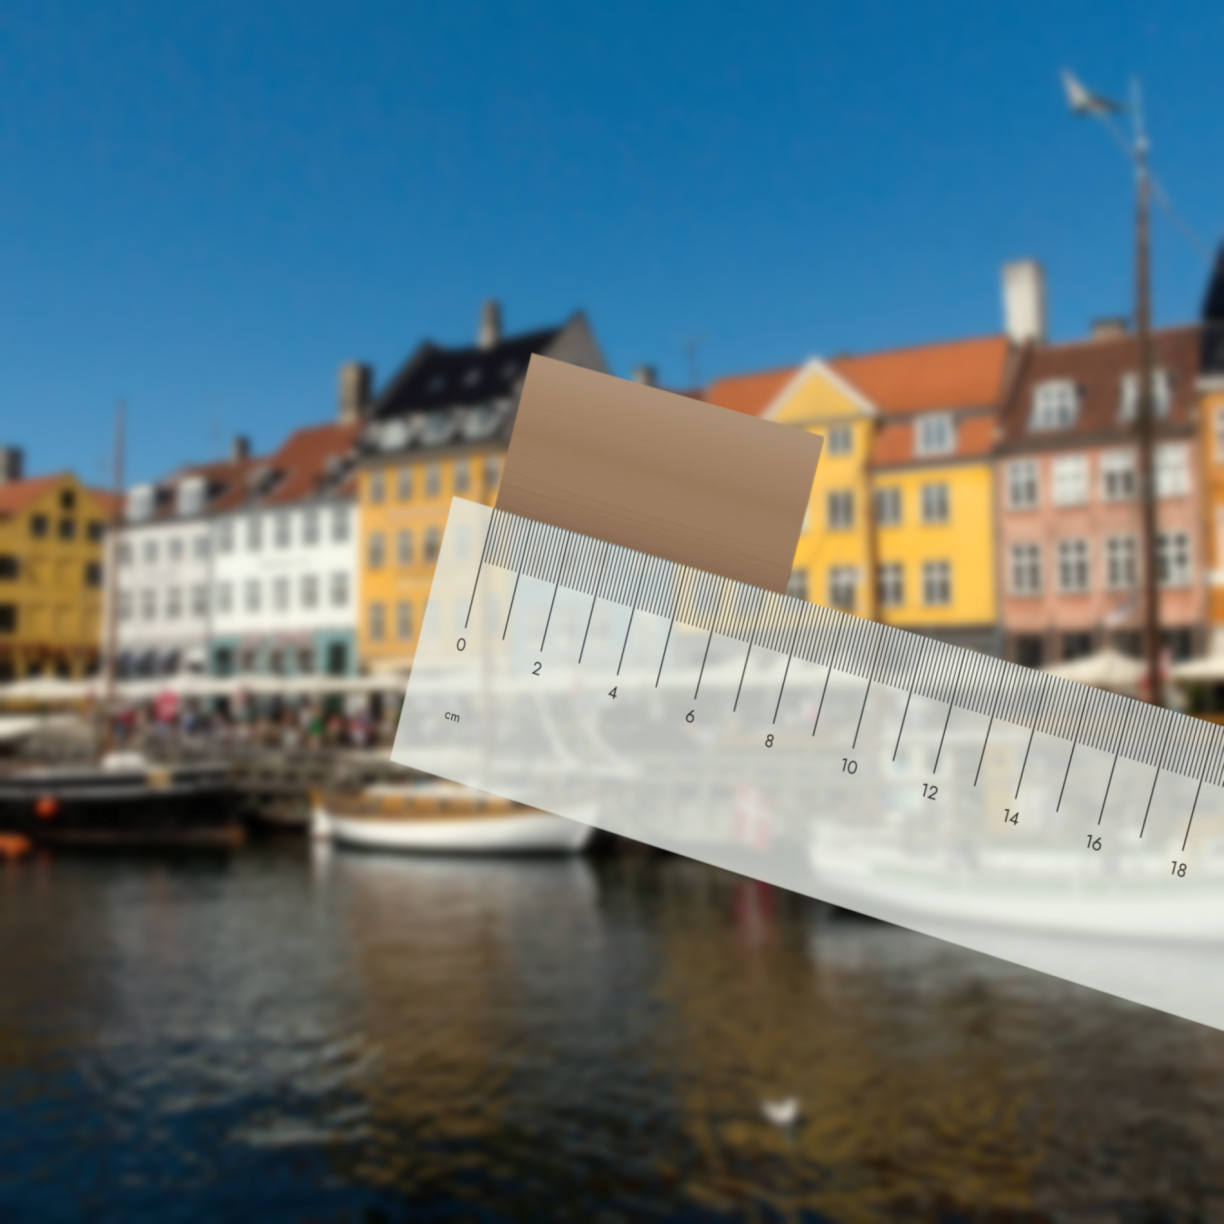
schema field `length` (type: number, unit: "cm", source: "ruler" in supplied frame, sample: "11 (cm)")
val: 7.5 (cm)
